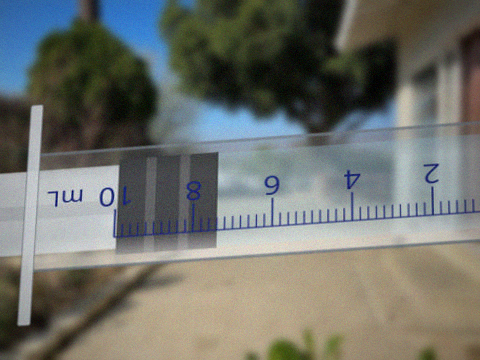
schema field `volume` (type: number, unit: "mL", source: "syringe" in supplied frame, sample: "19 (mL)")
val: 7.4 (mL)
